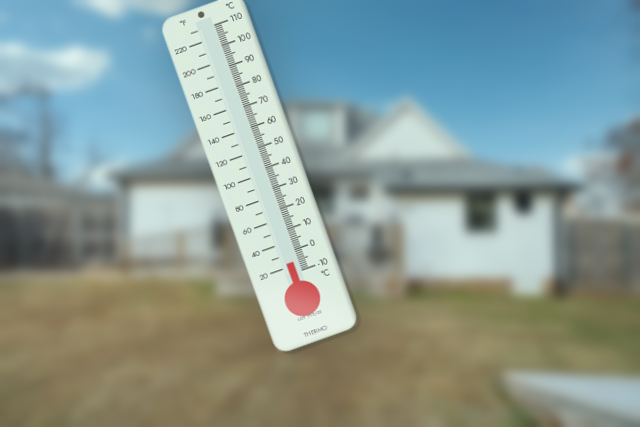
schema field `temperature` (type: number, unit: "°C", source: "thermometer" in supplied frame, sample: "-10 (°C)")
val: -5 (°C)
